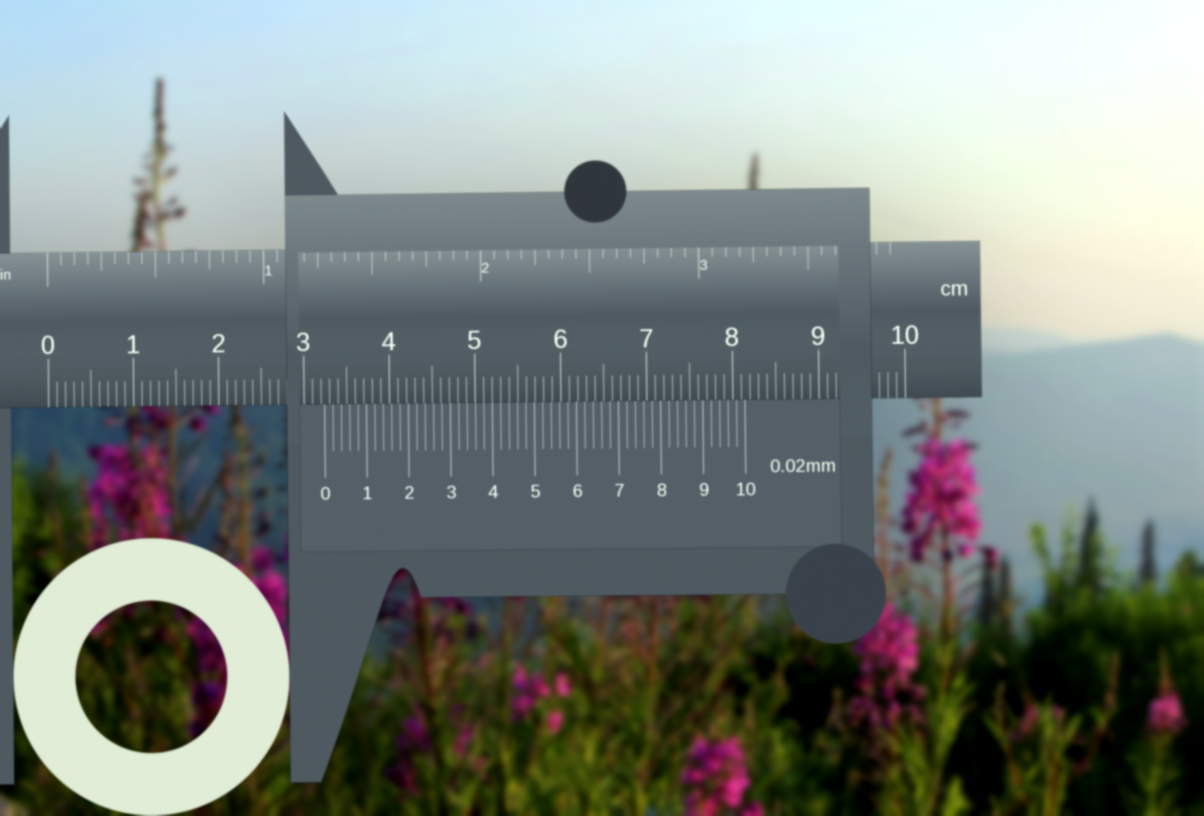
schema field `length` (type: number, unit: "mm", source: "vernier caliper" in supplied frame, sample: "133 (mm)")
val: 32.4 (mm)
